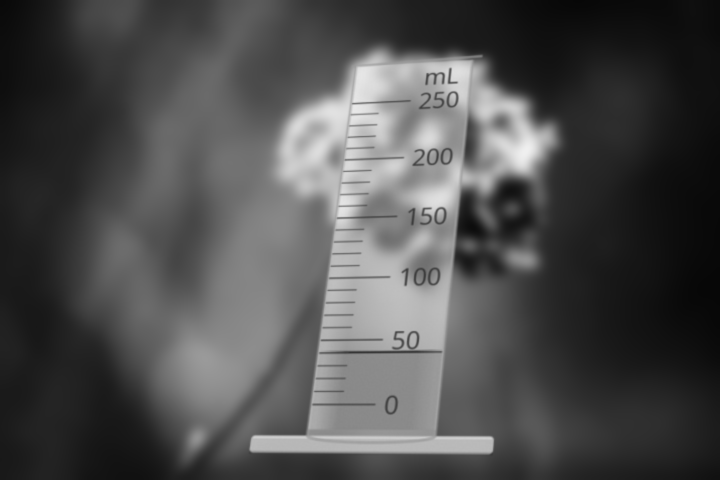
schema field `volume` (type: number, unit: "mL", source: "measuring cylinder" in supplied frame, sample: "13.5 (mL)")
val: 40 (mL)
